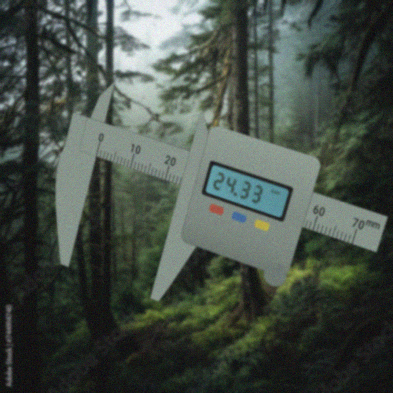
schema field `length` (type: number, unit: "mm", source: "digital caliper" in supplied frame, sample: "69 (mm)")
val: 24.33 (mm)
